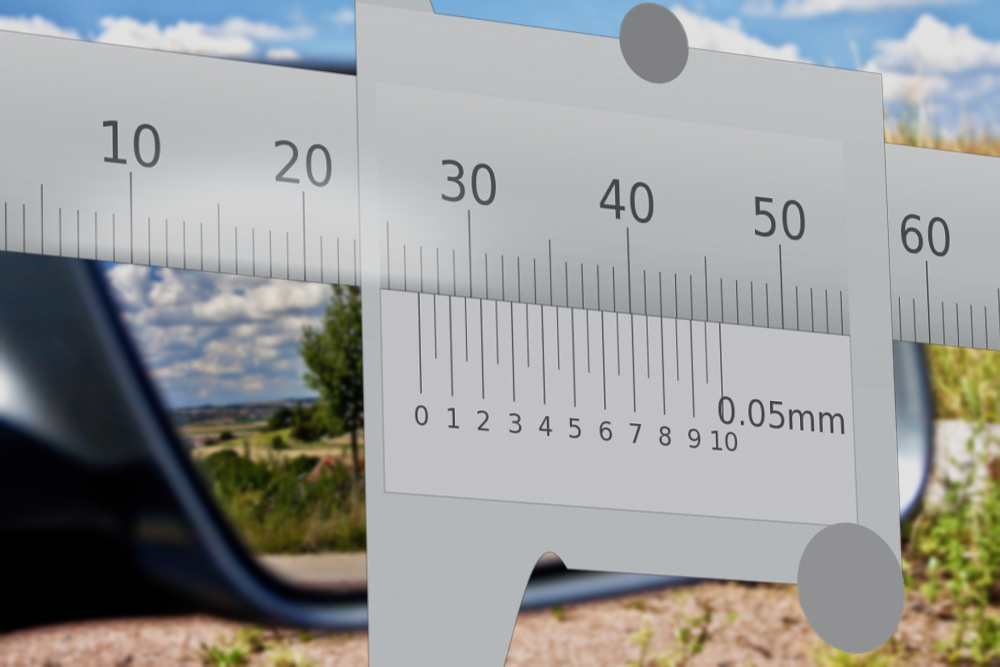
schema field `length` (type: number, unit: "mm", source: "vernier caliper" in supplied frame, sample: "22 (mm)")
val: 26.8 (mm)
